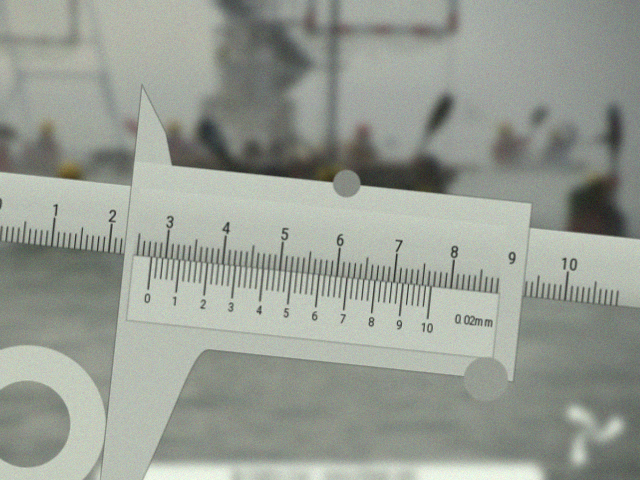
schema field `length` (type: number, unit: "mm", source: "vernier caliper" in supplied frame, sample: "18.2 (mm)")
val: 27.5 (mm)
